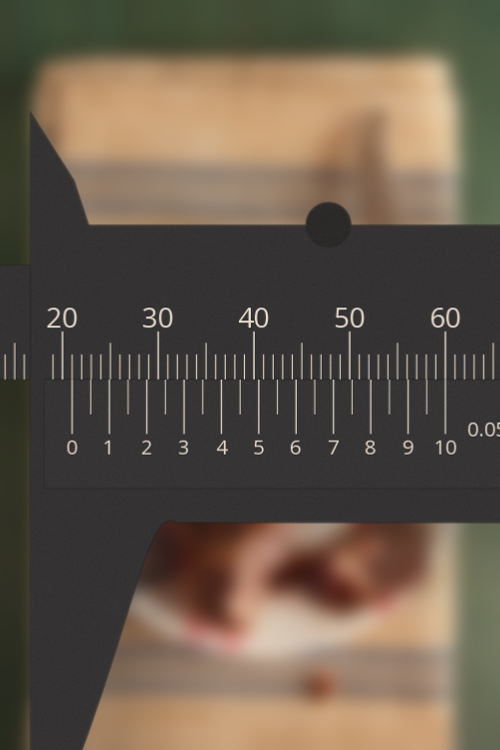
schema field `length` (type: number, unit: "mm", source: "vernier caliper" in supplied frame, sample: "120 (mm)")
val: 21.0 (mm)
